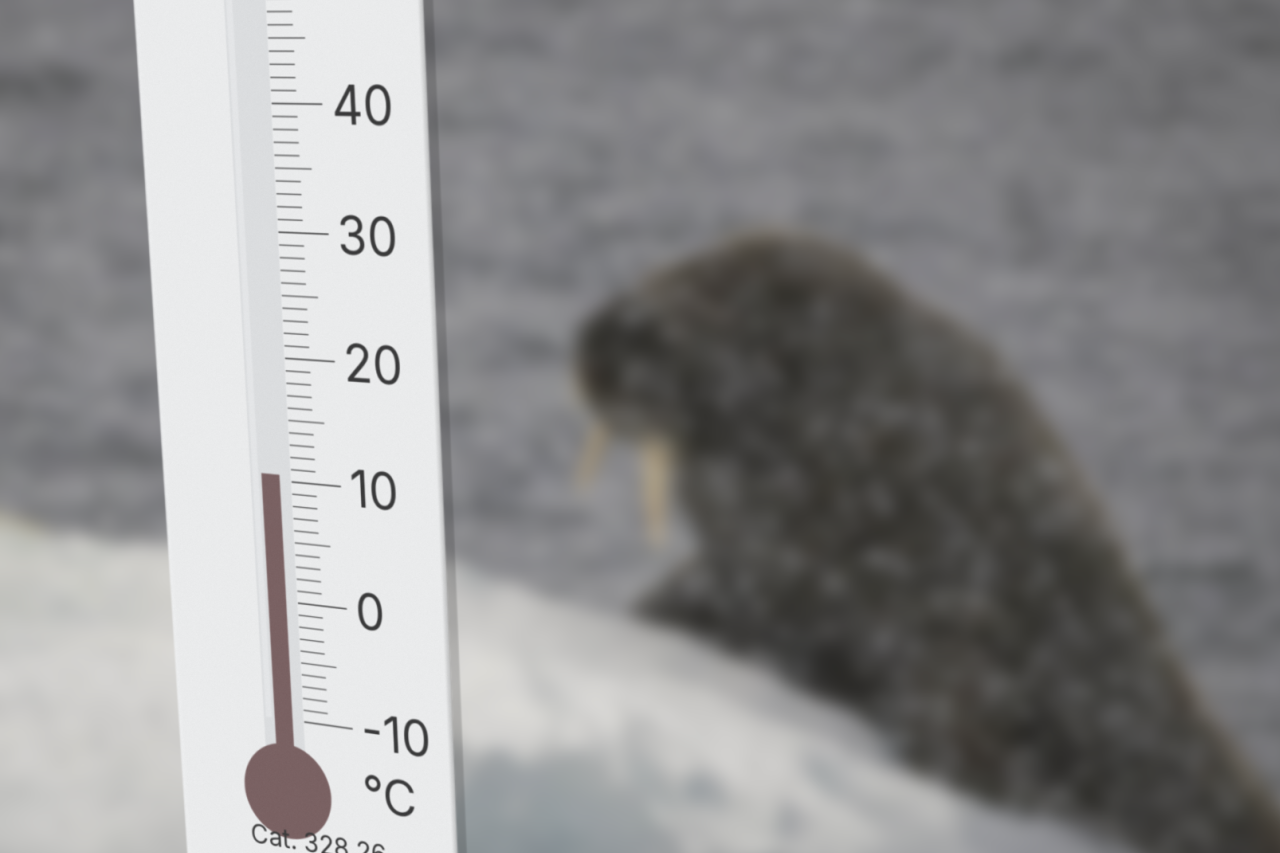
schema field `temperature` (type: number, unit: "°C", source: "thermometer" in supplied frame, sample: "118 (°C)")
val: 10.5 (°C)
